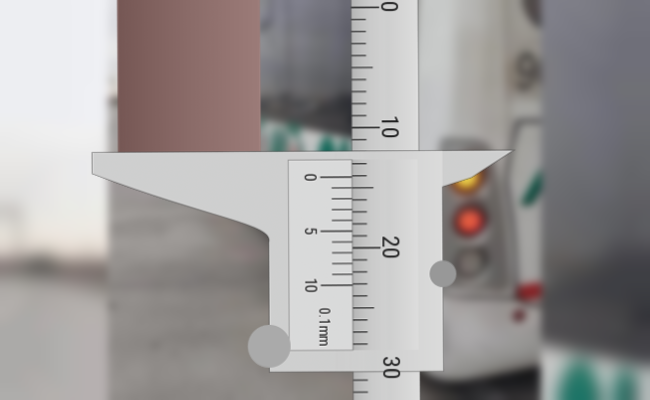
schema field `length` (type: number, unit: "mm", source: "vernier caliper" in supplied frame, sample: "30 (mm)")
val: 14.1 (mm)
